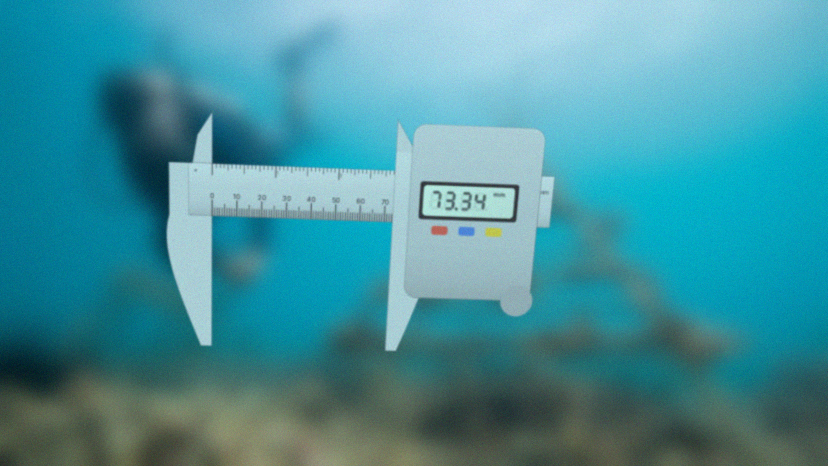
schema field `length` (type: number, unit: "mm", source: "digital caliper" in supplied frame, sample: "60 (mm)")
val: 73.34 (mm)
